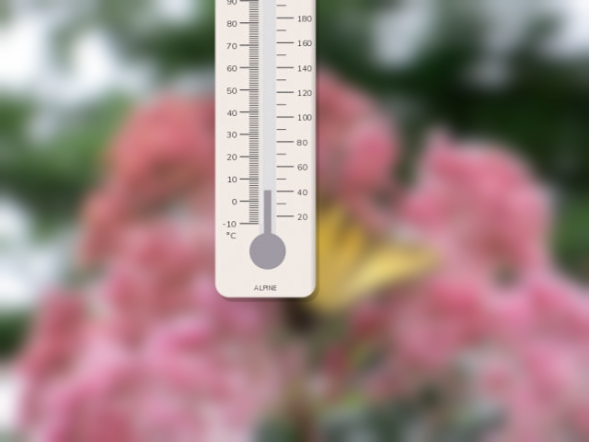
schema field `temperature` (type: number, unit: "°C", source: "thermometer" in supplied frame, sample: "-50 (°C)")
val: 5 (°C)
